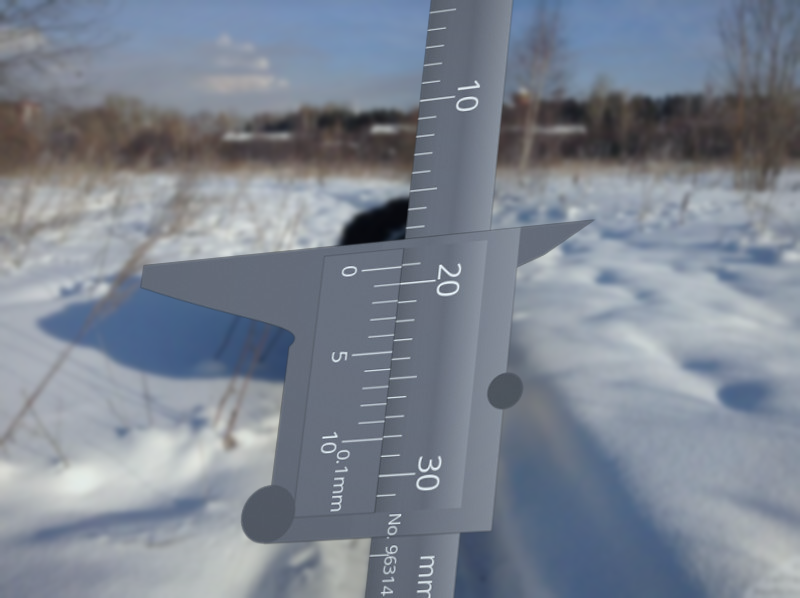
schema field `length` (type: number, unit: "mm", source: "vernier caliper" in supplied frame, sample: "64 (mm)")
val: 19.1 (mm)
